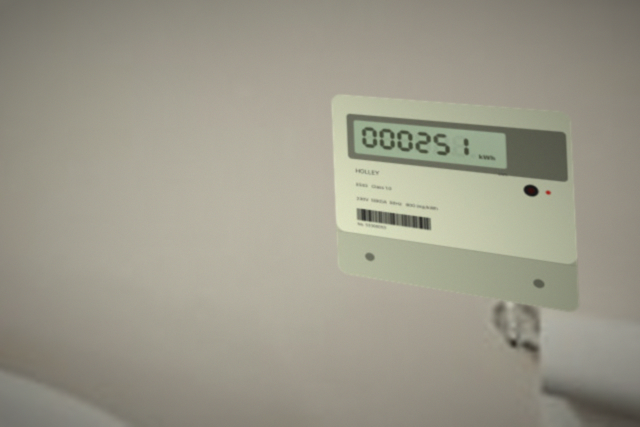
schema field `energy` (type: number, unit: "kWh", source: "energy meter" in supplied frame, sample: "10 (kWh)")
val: 251 (kWh)
